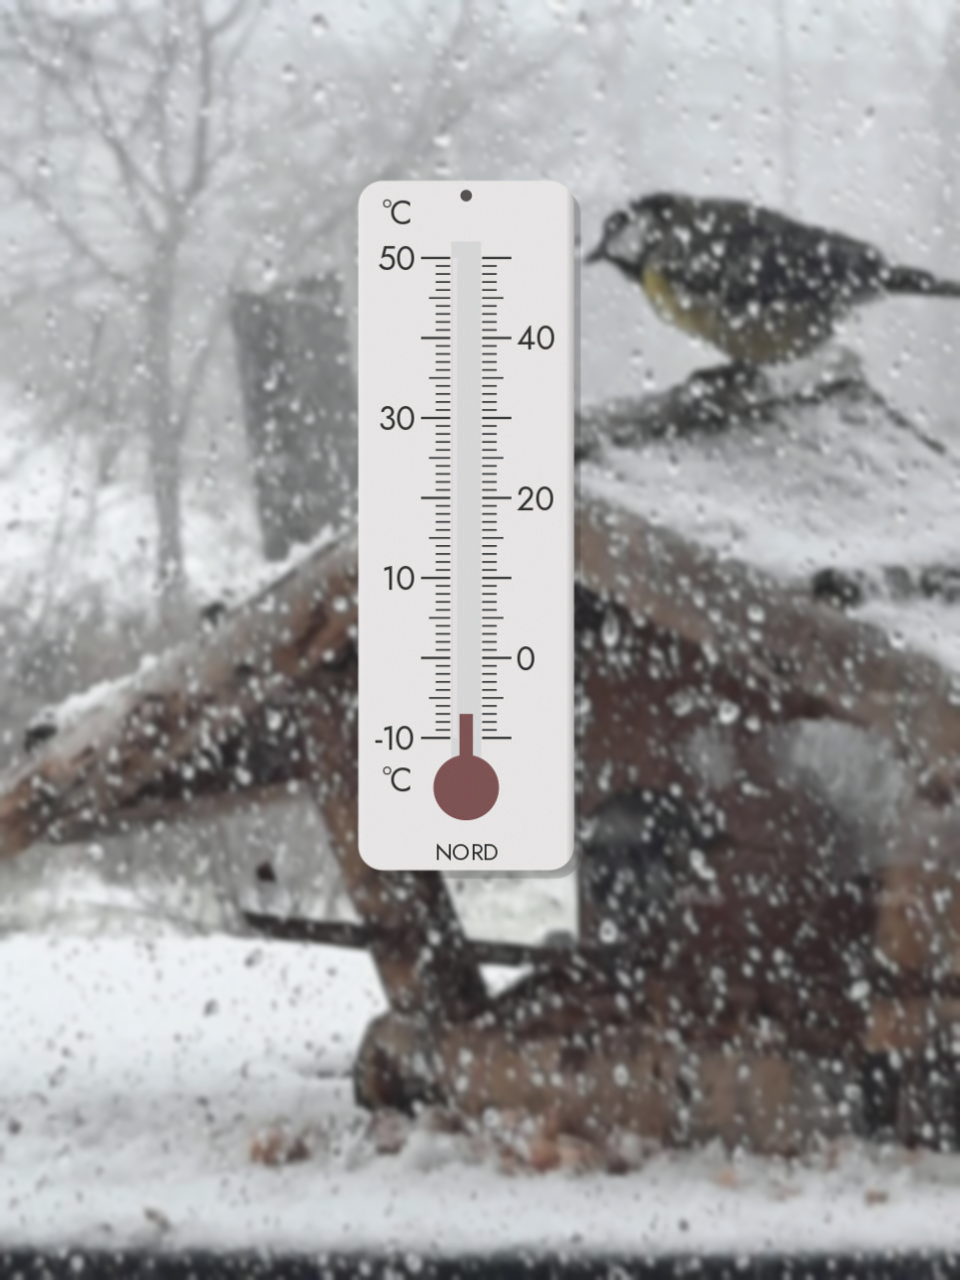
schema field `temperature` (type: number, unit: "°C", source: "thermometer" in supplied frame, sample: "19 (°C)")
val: -7 (°C)
